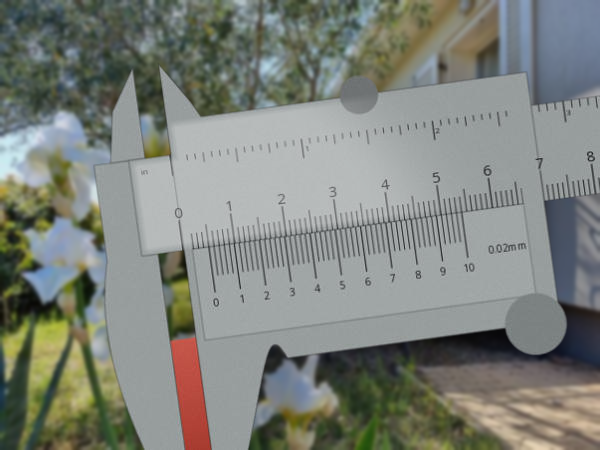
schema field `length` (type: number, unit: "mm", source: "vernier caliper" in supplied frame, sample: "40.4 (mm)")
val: 5.0 (mm)
